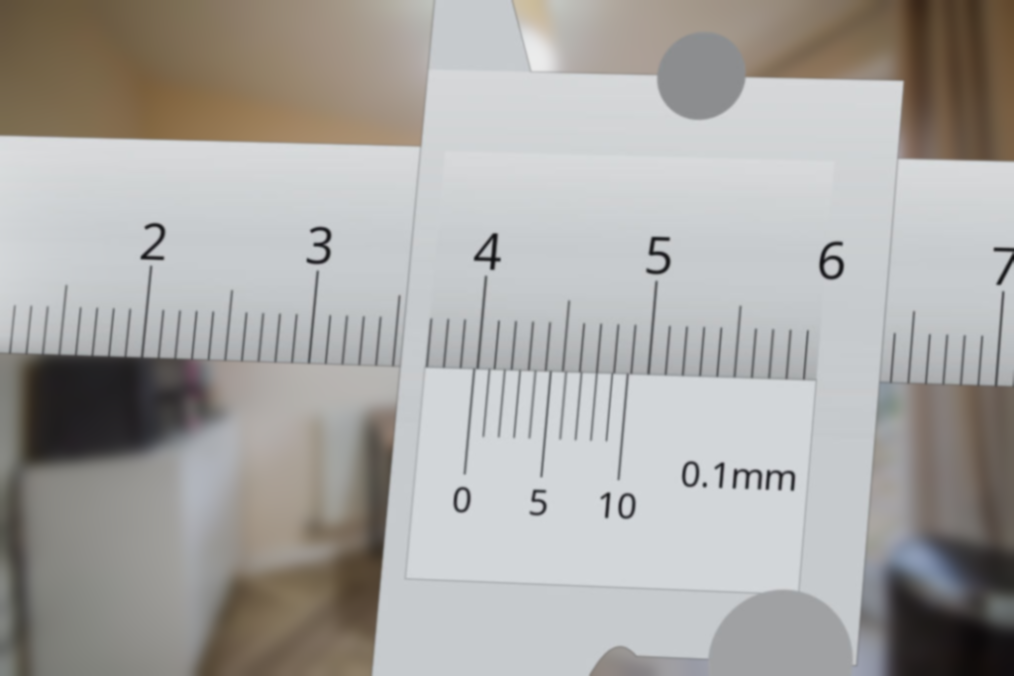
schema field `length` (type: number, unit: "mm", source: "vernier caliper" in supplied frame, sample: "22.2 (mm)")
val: 39.8 (mm)
